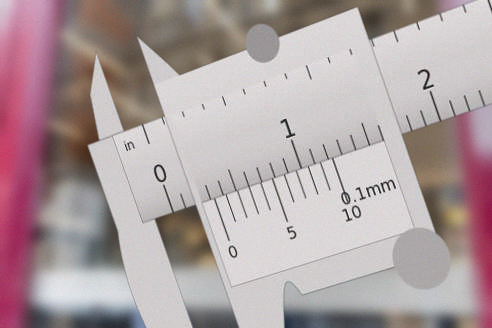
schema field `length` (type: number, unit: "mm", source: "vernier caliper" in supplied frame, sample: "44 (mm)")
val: 3.3 (mm)
